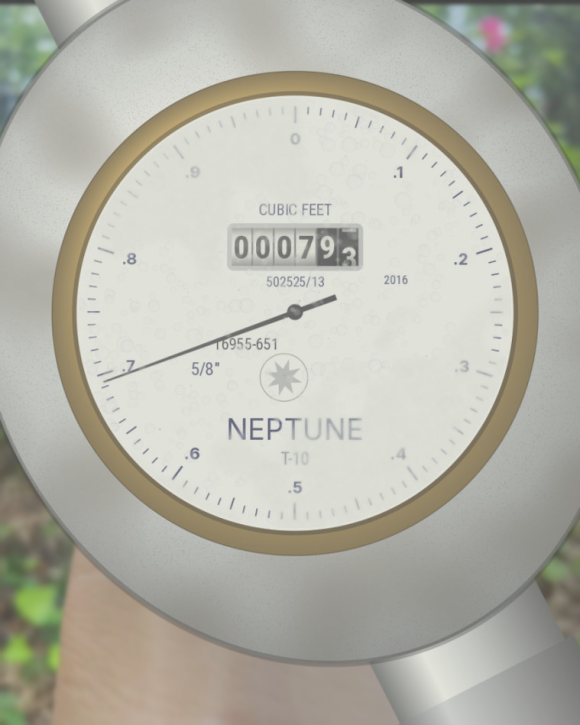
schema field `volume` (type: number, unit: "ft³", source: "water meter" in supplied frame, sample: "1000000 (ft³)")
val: 792.69 (ft³)
